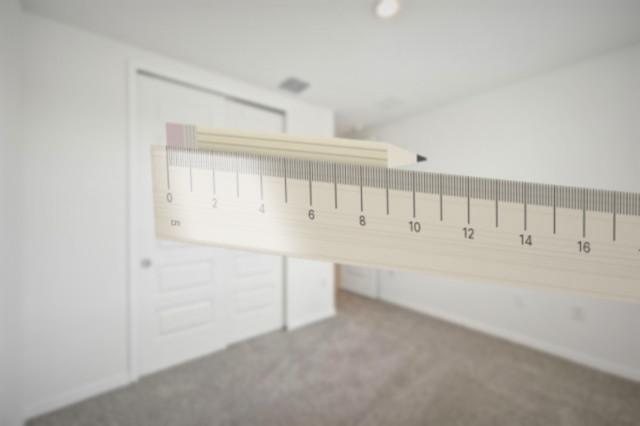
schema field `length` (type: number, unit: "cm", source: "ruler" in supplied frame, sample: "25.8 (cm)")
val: 10.5 (cm)
